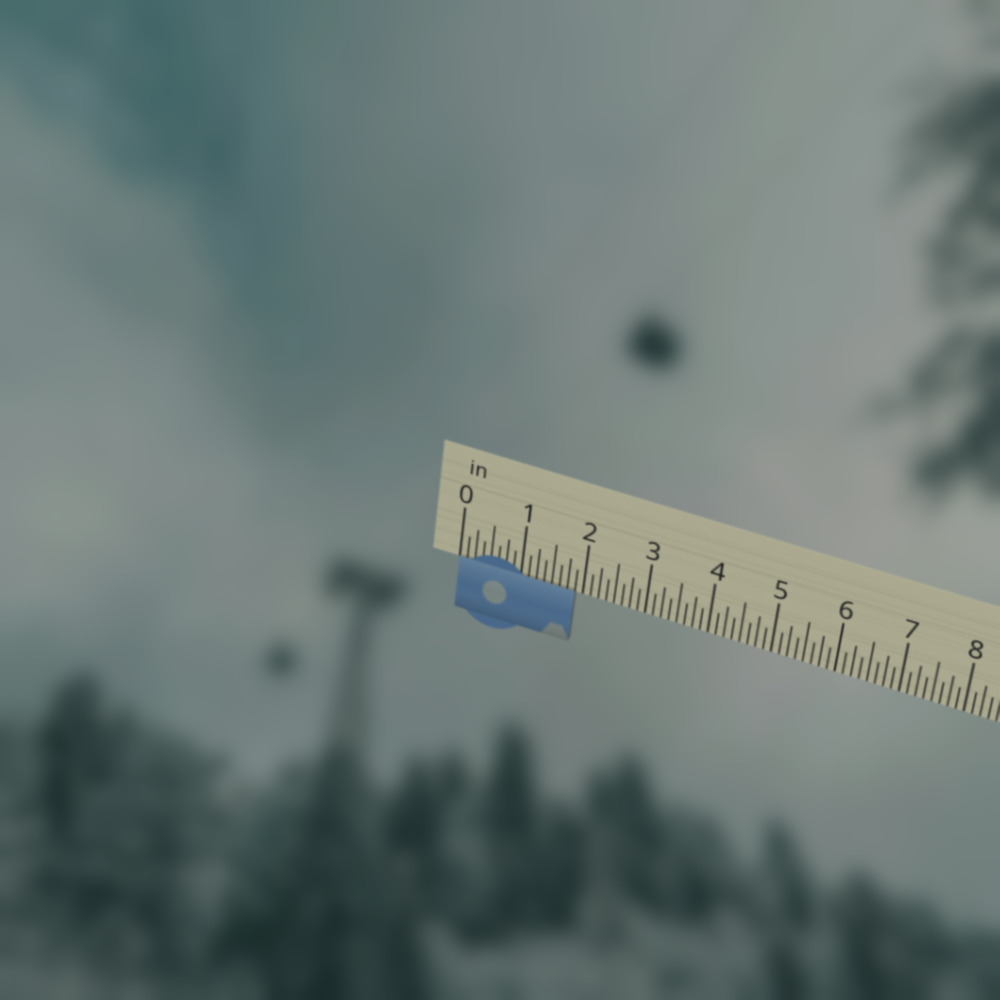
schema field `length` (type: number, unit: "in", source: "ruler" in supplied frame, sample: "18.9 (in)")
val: 1.875 (in)
